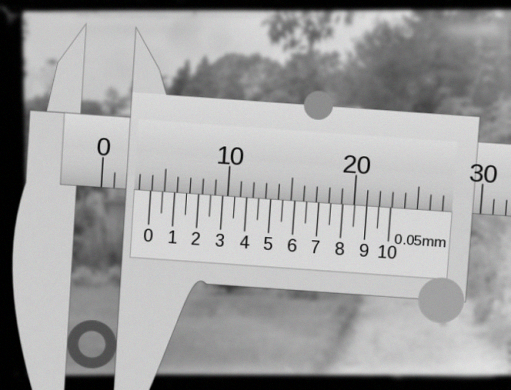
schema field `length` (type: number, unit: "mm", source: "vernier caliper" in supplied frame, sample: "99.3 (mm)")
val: 3.9 (mm)
